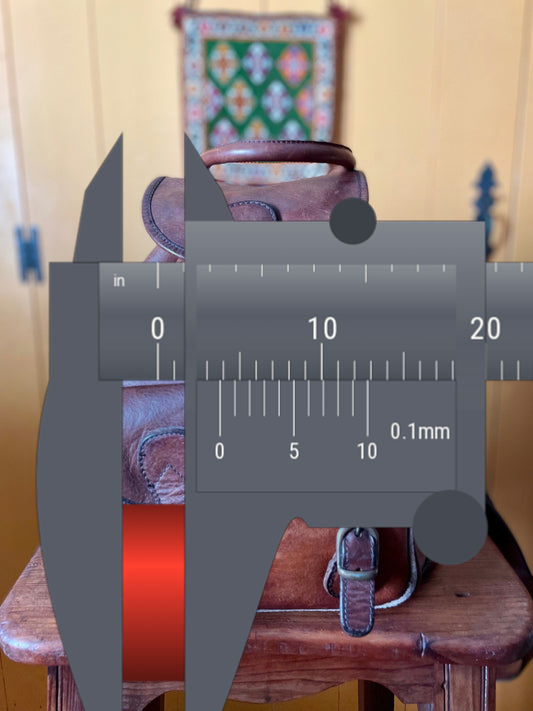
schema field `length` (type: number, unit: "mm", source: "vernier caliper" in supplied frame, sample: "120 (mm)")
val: 3.8 (mm)
